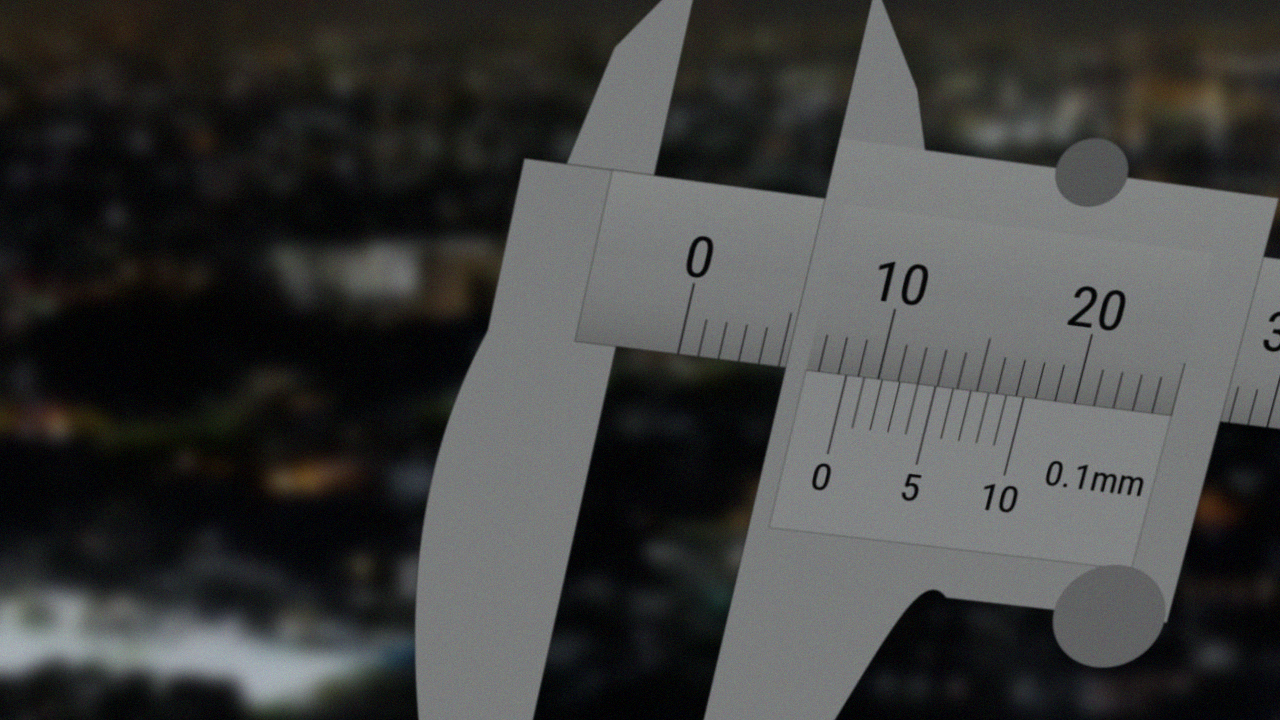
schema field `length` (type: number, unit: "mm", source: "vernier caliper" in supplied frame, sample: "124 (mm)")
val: 8.4 (mm)
